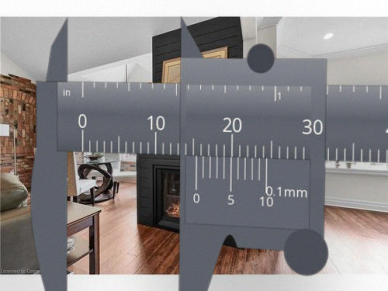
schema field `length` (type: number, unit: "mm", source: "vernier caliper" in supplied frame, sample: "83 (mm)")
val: 15.4 (mm)
